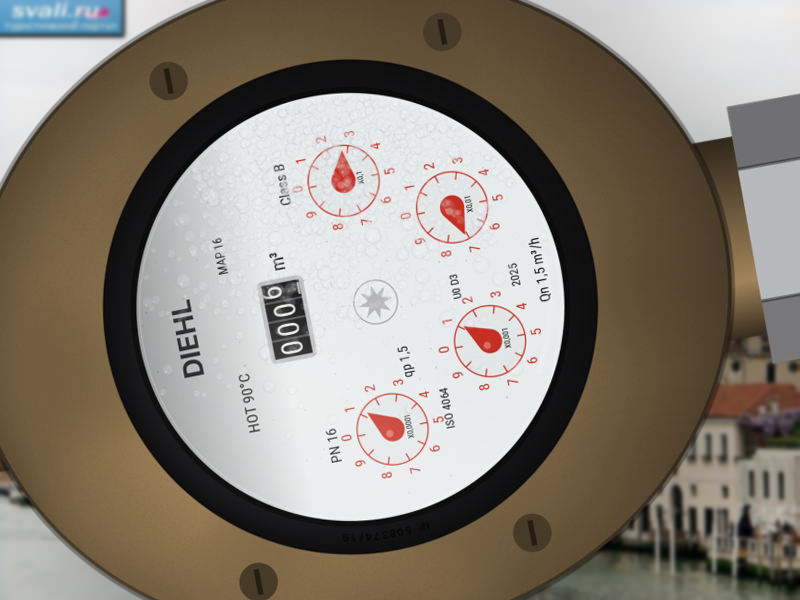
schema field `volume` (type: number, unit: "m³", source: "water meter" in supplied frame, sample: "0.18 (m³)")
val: 6.2711 (m³)
